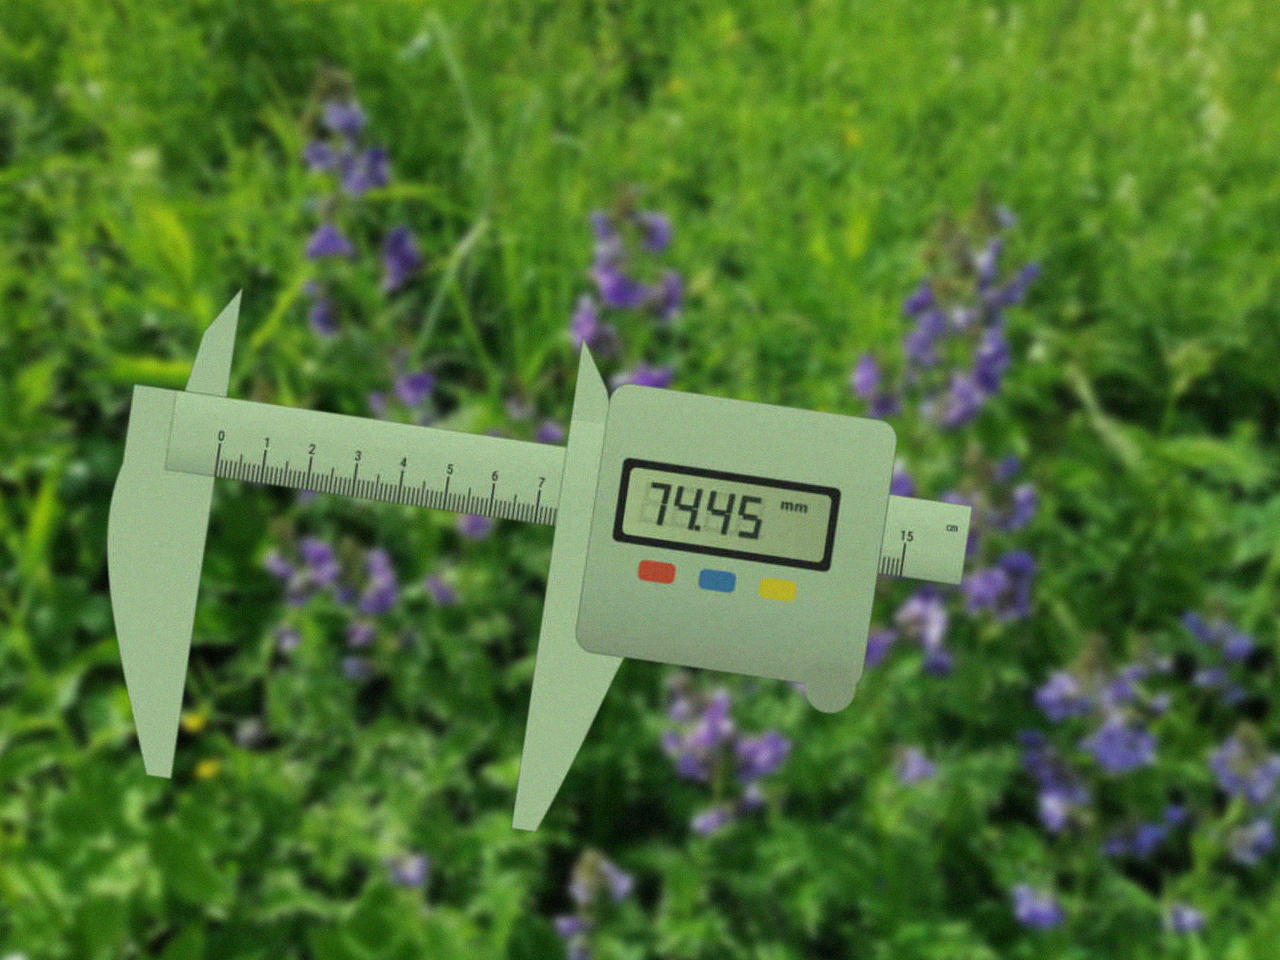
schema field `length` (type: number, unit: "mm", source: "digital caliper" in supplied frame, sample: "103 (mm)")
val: 74.45 (mm)
